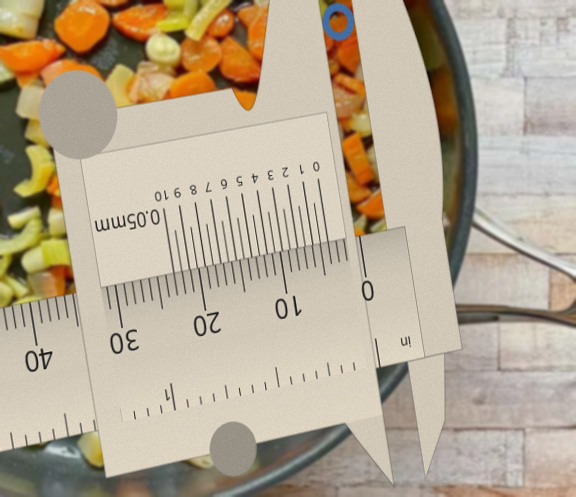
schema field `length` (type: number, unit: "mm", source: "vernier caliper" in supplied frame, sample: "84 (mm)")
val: 4.0 (mm)
